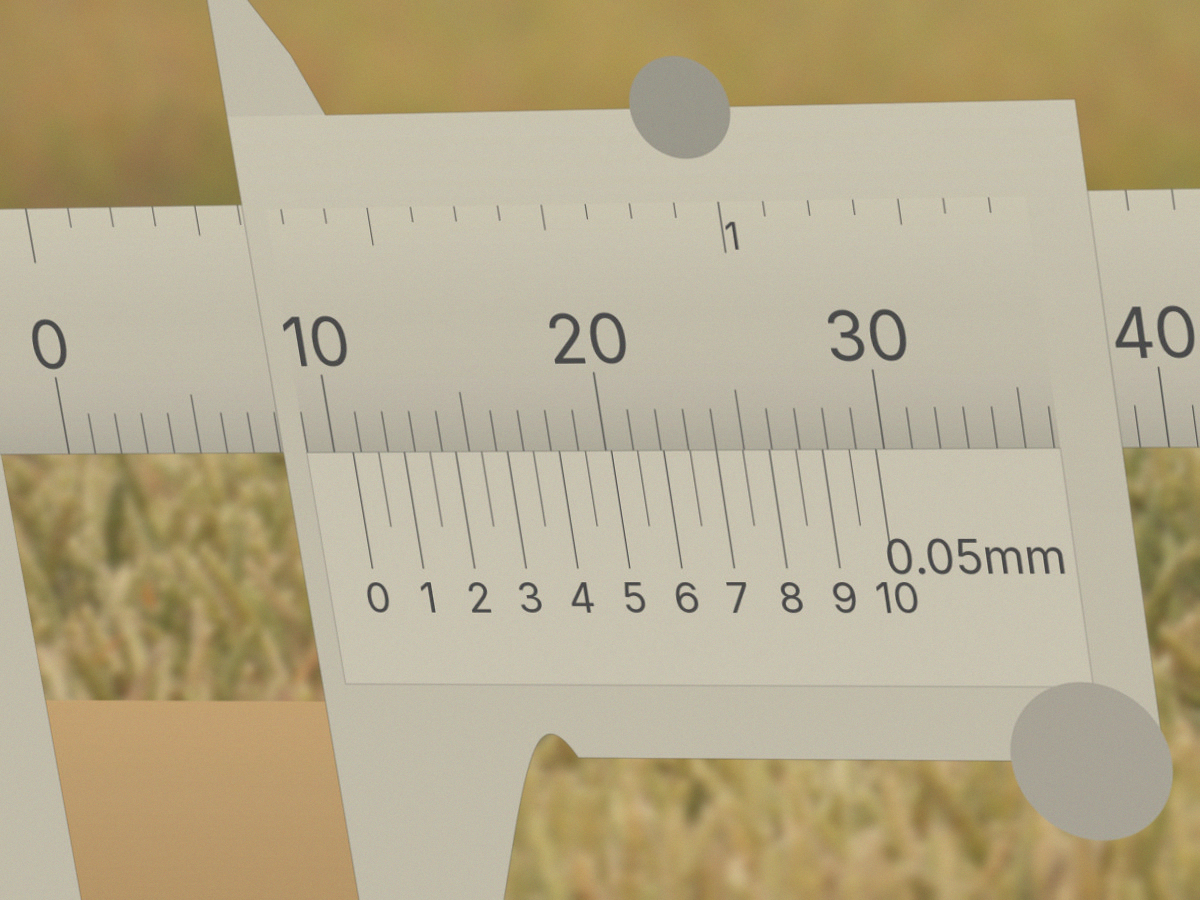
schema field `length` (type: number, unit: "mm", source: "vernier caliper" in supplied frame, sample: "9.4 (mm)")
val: 10.70 (mm)
